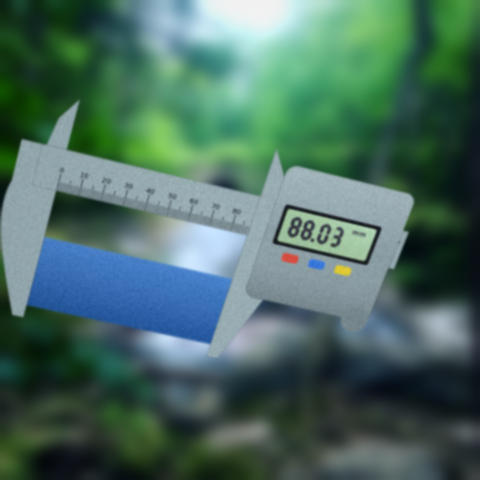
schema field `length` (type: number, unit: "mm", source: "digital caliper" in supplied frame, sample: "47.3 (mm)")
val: 88.03 (mm)
